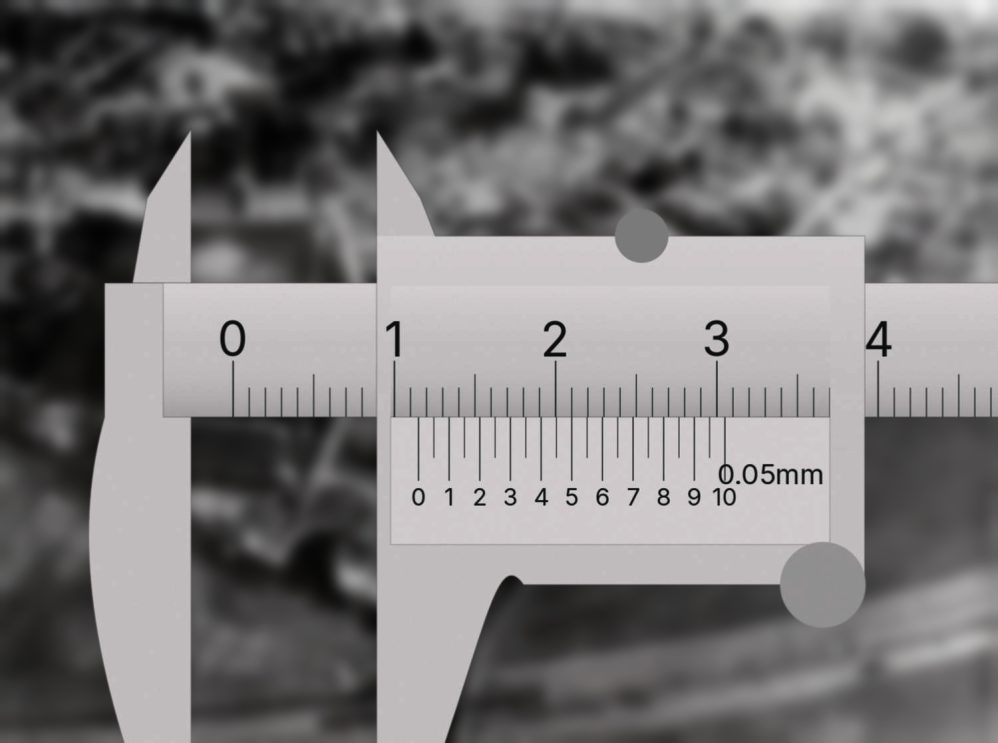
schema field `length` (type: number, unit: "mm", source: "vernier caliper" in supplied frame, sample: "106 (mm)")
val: 11.5 (mm)
